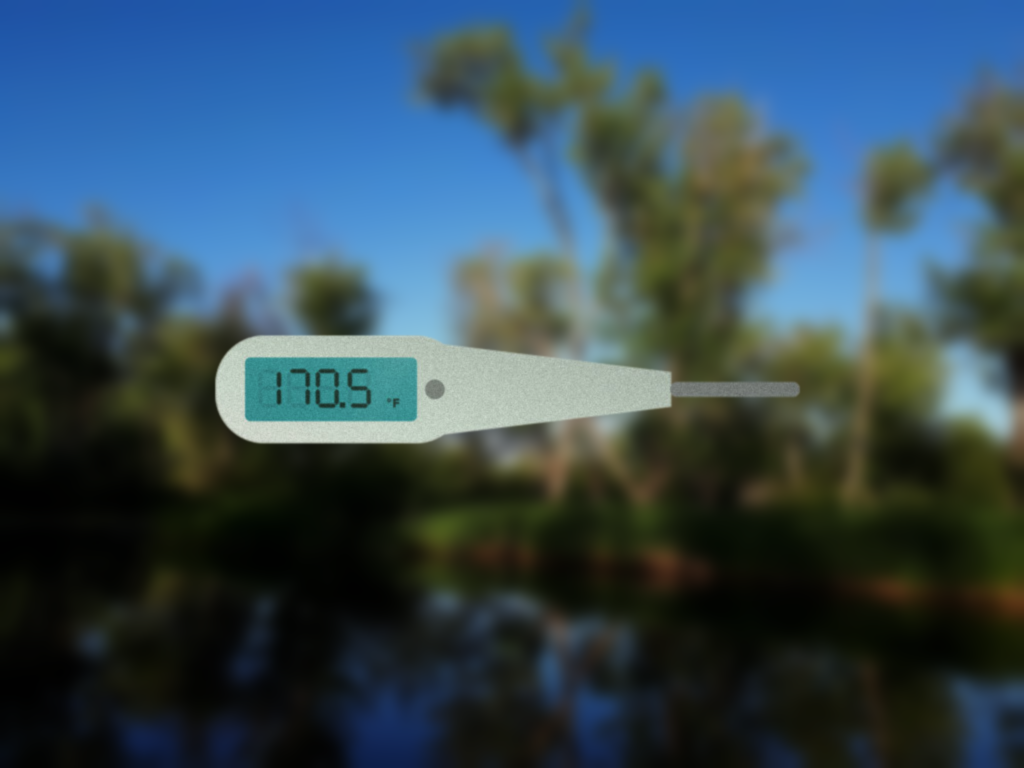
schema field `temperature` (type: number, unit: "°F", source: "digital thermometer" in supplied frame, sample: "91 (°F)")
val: 170.5 (°F)
